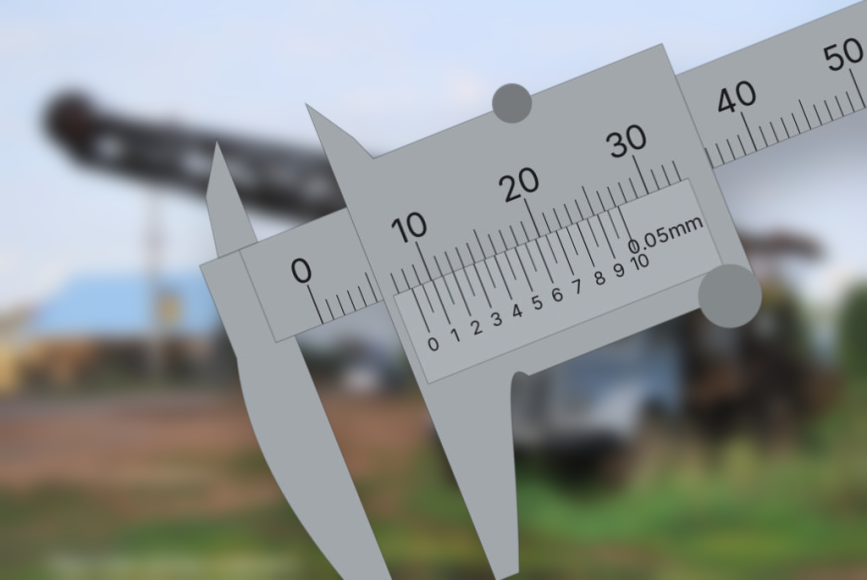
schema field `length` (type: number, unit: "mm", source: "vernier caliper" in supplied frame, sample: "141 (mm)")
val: 8.2 (mm)
